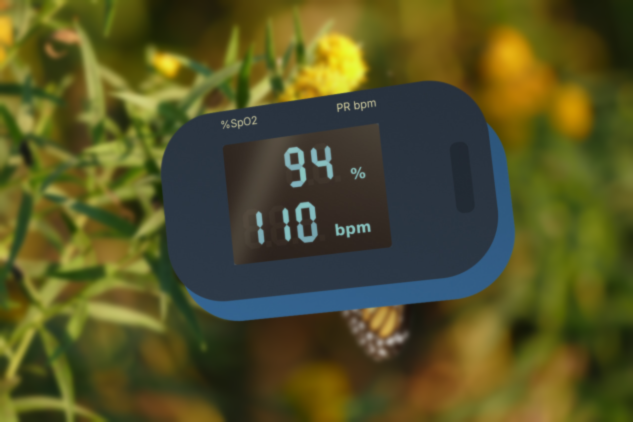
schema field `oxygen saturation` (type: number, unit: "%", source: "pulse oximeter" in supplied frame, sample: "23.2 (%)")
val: 94 (%)
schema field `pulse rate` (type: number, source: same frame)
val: 110 (bpm)
